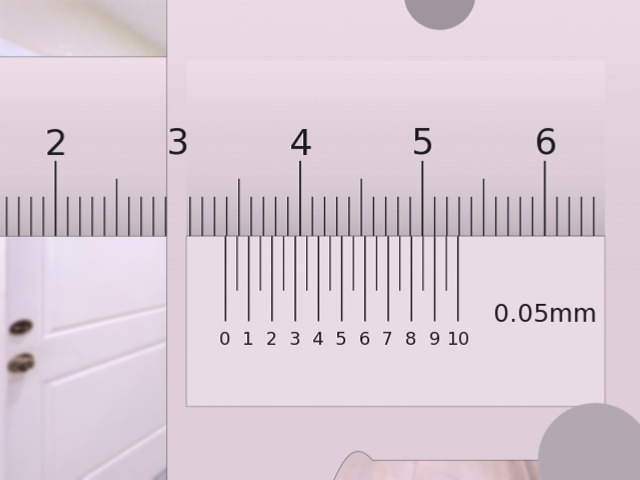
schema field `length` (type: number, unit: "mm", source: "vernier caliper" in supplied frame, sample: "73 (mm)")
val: 33.9 (mm)
